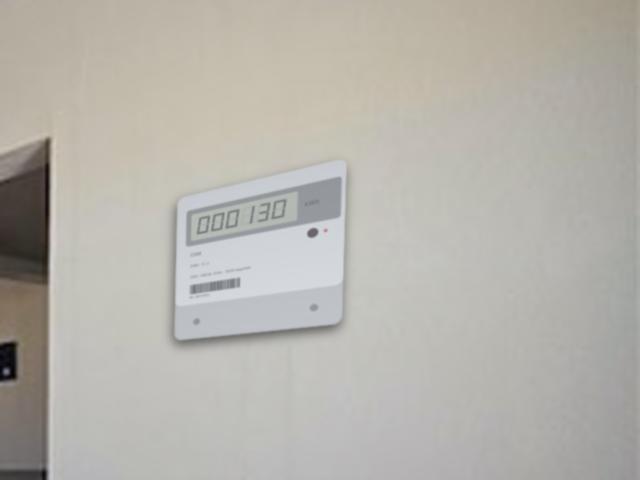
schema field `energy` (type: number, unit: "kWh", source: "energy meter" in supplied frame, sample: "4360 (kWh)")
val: 130 (kWh)
